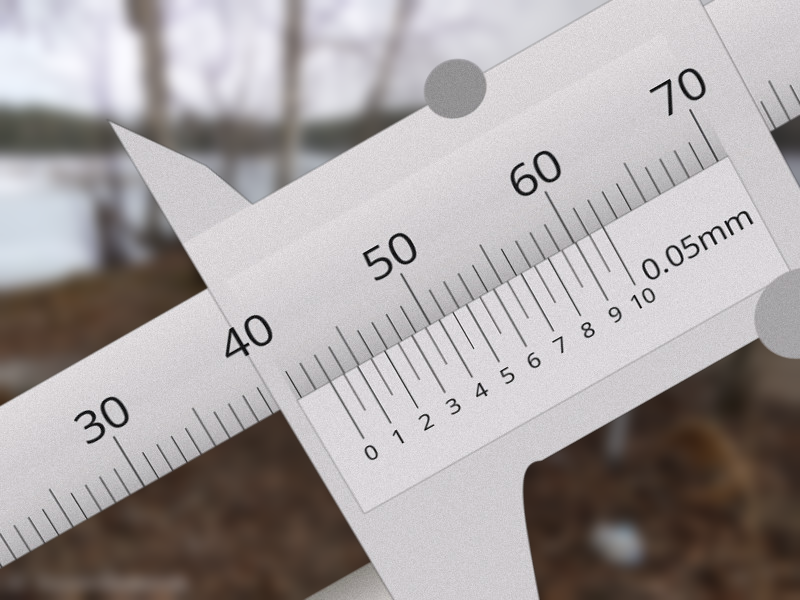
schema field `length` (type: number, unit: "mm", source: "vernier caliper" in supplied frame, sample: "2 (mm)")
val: 43.0 (mm)
